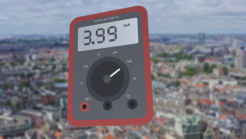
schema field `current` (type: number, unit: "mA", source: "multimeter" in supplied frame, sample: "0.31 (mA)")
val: 3.99 (mA)
